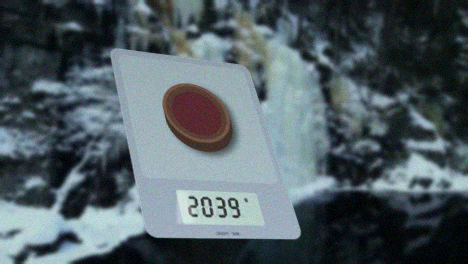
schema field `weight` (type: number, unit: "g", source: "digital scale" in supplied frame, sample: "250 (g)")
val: 2039 (g)
